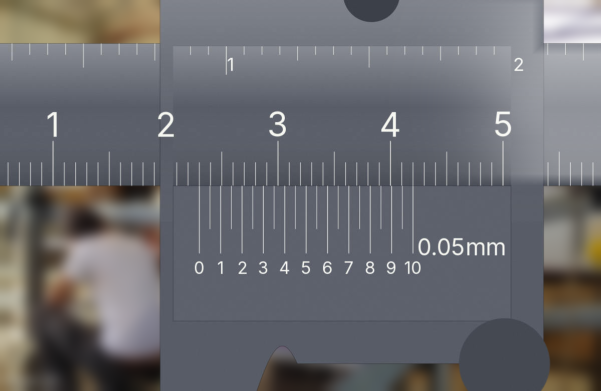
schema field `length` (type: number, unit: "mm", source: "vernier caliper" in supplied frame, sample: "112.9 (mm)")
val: 23.0 (mm)
